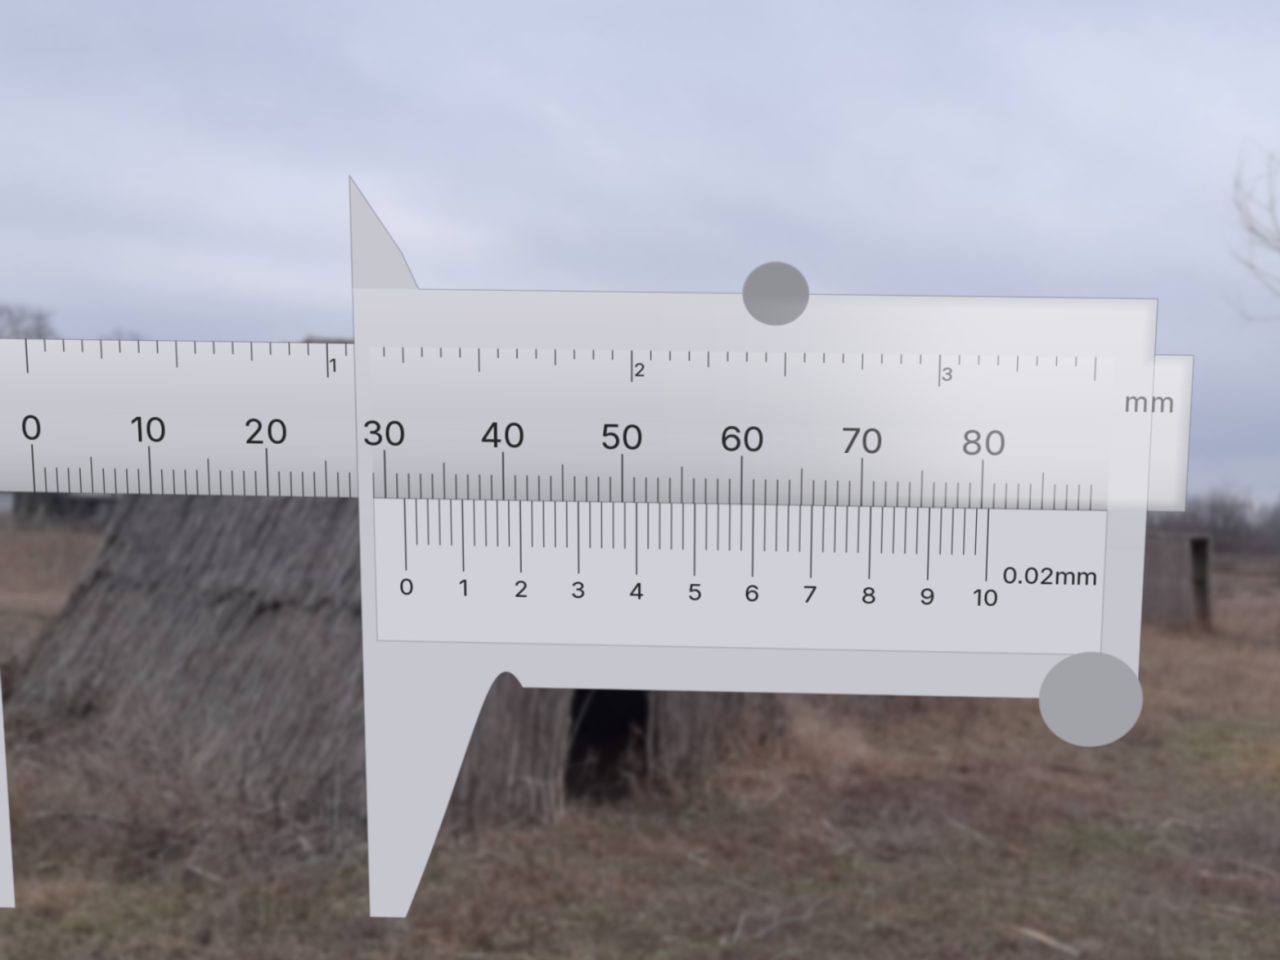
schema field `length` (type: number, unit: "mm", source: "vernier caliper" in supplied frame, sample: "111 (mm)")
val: 31.6 (mm)
